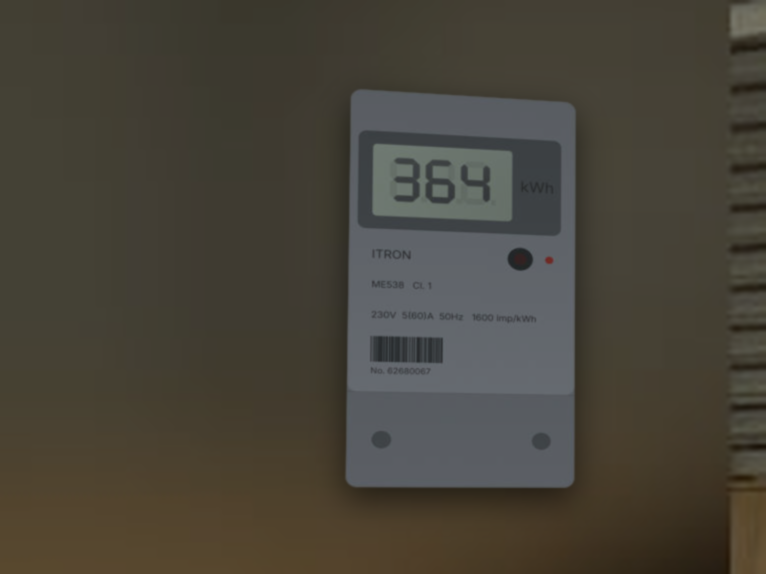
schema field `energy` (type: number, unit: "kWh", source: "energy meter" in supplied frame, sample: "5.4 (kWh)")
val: 364 (kWh)
